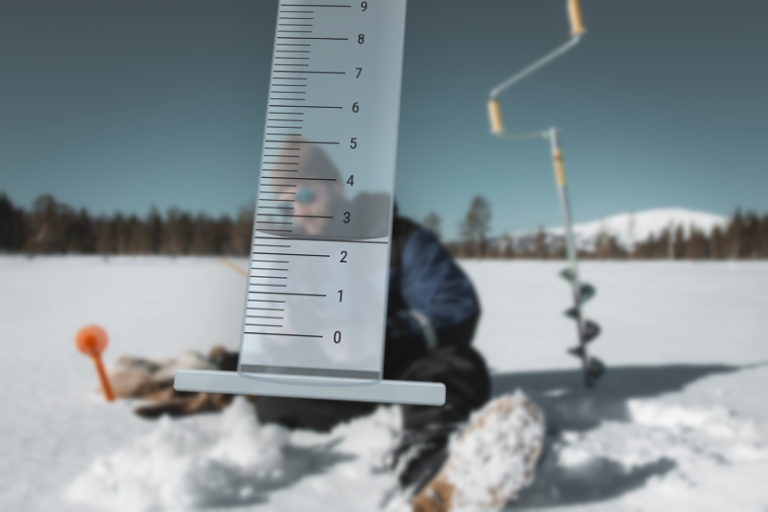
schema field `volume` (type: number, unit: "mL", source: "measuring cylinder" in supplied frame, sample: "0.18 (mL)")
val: 2.4 (mL)
